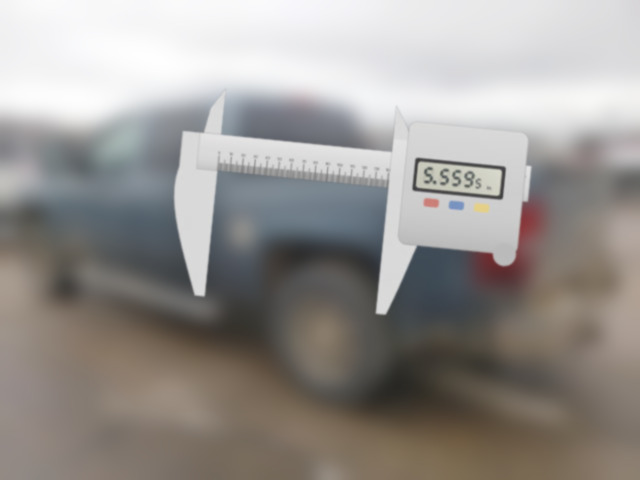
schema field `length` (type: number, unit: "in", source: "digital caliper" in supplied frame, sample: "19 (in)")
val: 5.5595 (in)
